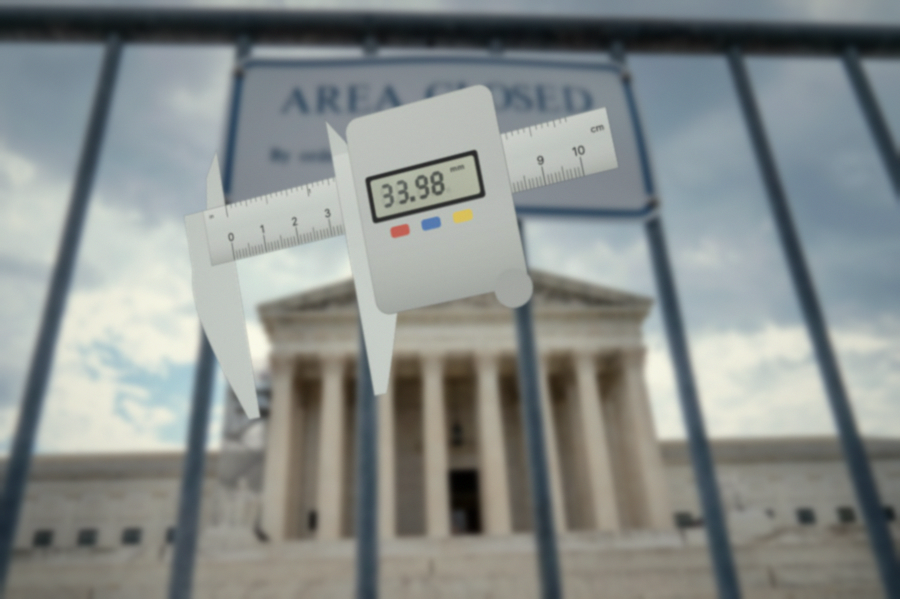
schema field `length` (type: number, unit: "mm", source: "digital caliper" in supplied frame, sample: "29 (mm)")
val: 33.98 (mm)
